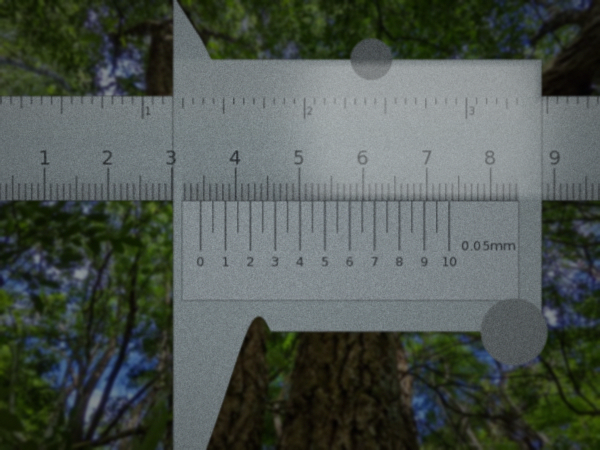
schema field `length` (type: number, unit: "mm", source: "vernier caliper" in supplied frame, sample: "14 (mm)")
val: 34.5 (mm)
